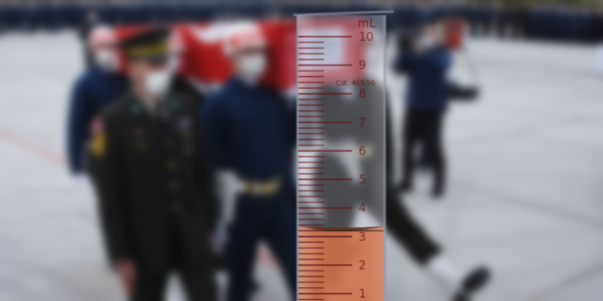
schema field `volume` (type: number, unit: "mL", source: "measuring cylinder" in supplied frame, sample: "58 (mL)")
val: 3.2 (mL)
